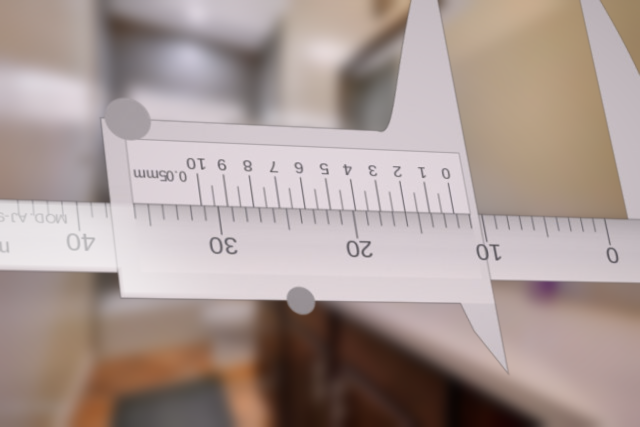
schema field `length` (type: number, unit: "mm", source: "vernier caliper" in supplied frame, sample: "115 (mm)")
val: 12.2 (mm)
